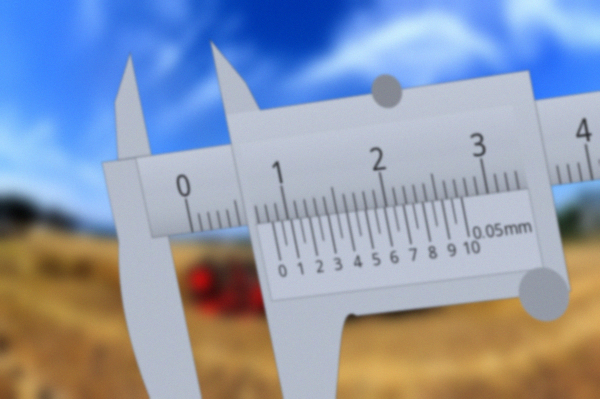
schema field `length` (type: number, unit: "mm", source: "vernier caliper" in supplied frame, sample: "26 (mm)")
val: 8.4 (mm)
